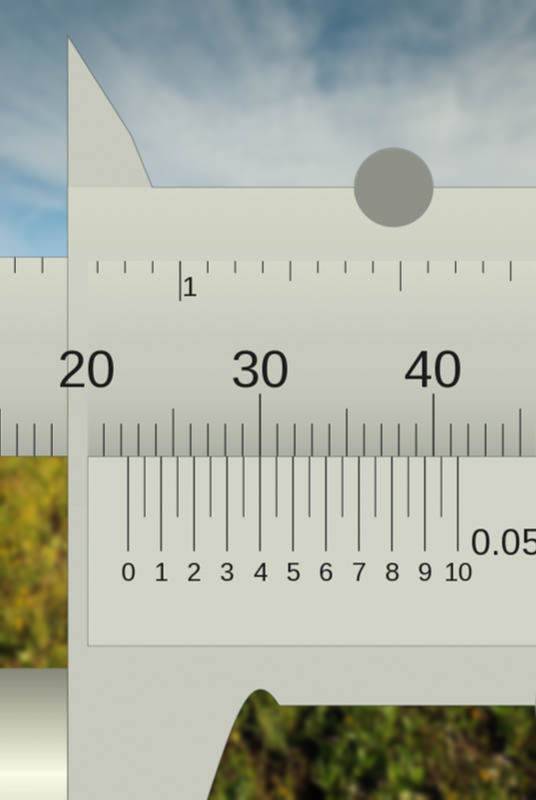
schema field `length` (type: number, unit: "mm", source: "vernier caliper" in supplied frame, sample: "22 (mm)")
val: 22.4 (mm)
